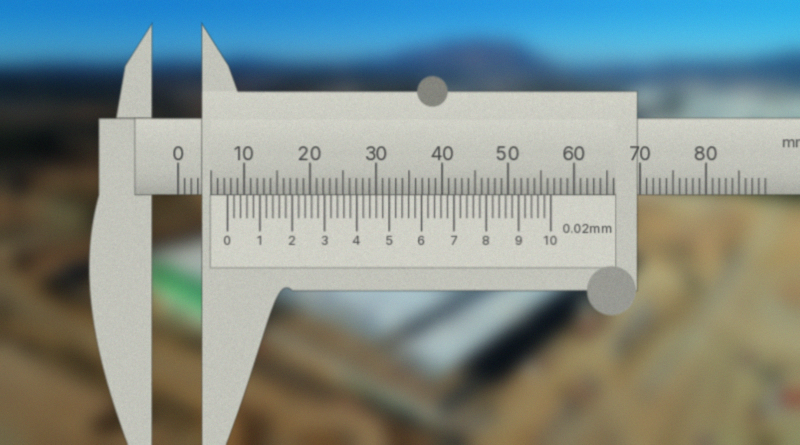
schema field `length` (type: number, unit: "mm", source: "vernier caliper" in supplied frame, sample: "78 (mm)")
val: 7.5 (mm)
